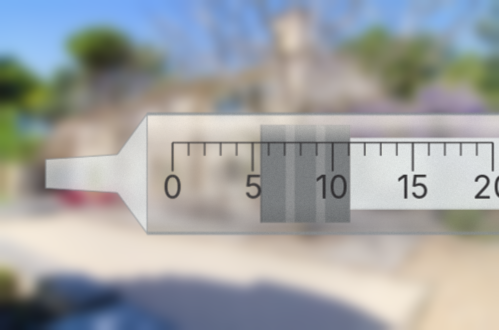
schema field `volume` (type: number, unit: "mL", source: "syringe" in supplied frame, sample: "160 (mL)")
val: 5.5 (mL)
